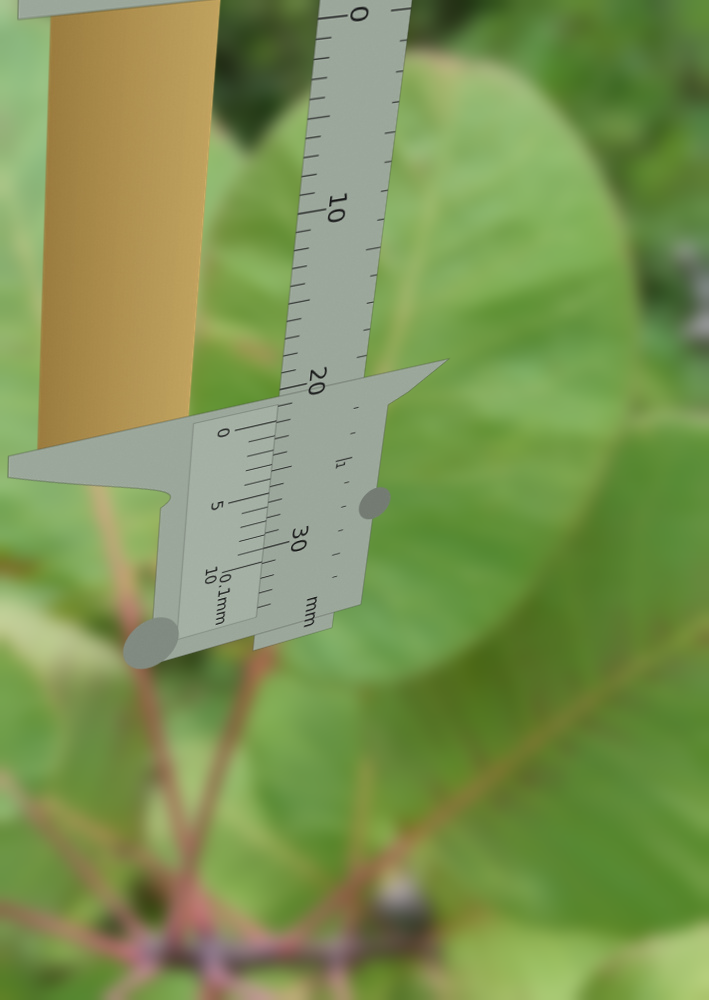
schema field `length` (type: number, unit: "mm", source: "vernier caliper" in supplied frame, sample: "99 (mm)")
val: 21.9 (mm)
